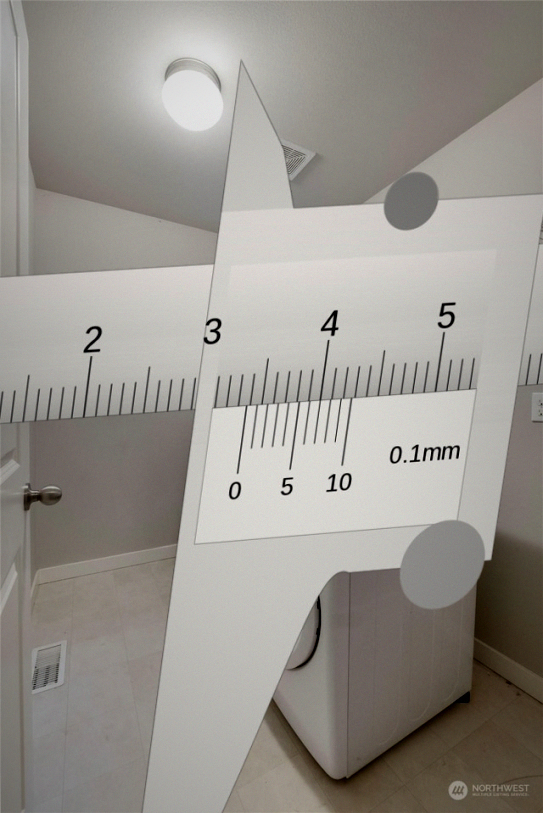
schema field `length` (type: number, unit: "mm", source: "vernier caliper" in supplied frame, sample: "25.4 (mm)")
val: 33.7 (mm)
